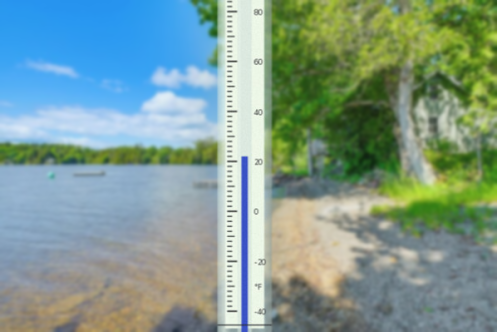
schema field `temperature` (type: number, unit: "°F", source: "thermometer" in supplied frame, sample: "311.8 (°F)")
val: 22 (°F)
